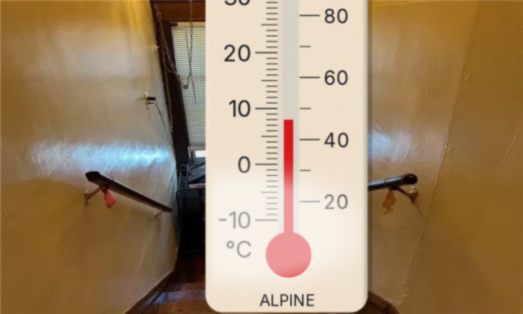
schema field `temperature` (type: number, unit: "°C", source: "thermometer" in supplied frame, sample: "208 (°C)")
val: 8 (°C)
